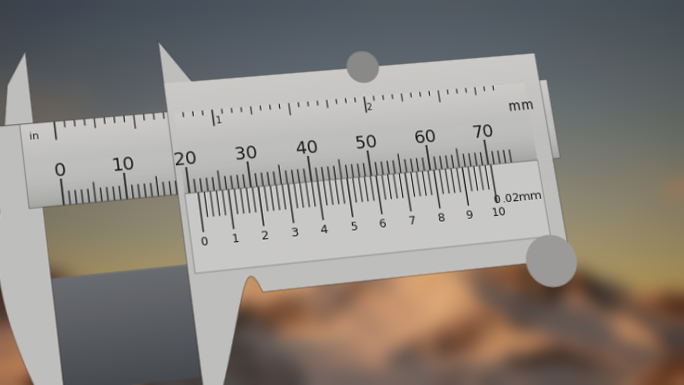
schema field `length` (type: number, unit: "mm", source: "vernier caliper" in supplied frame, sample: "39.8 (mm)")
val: 21.4 (mm)
